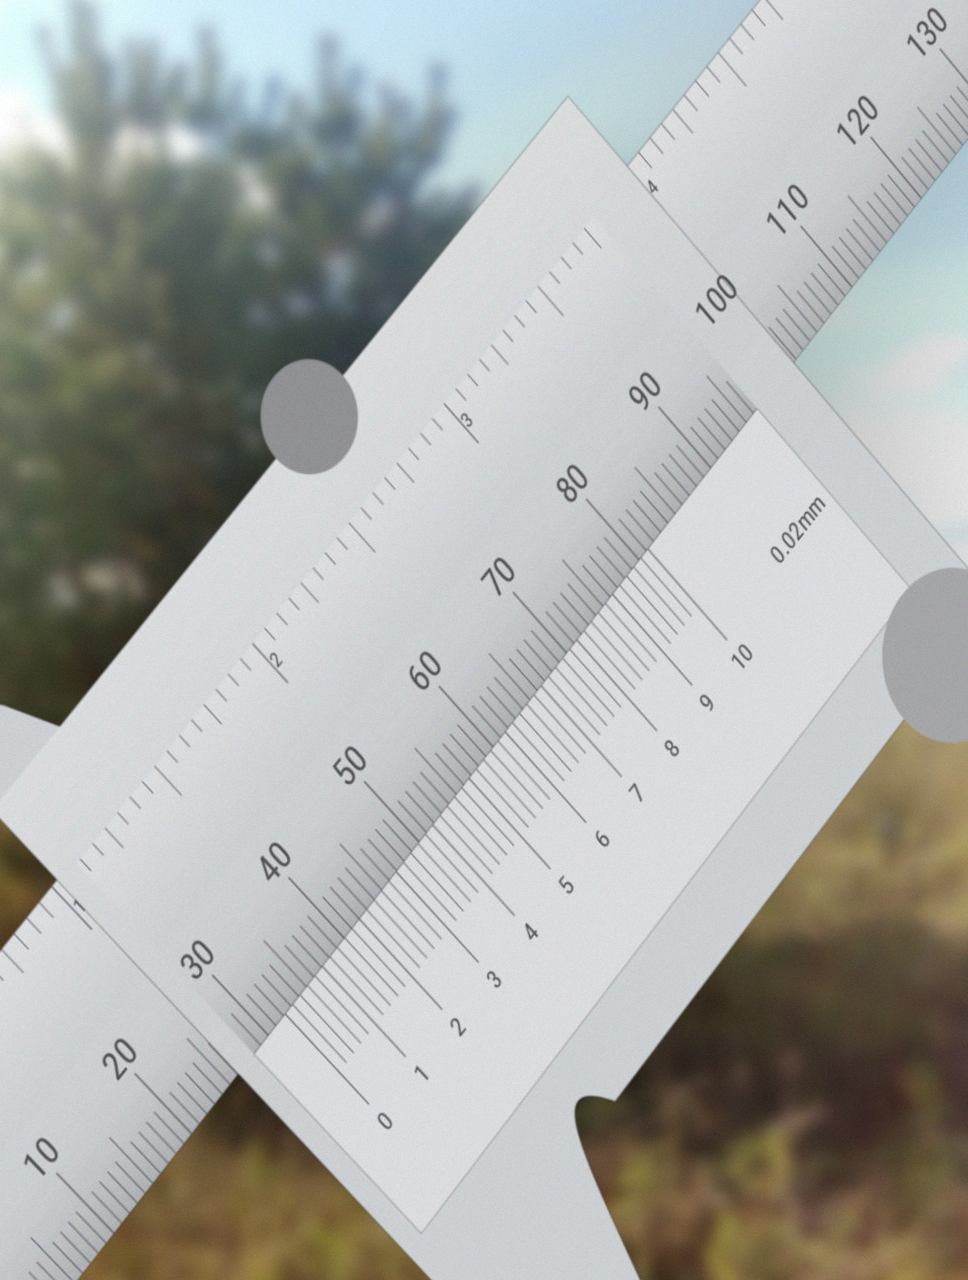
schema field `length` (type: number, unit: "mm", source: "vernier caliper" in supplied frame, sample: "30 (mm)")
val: 32.2 (mm)
